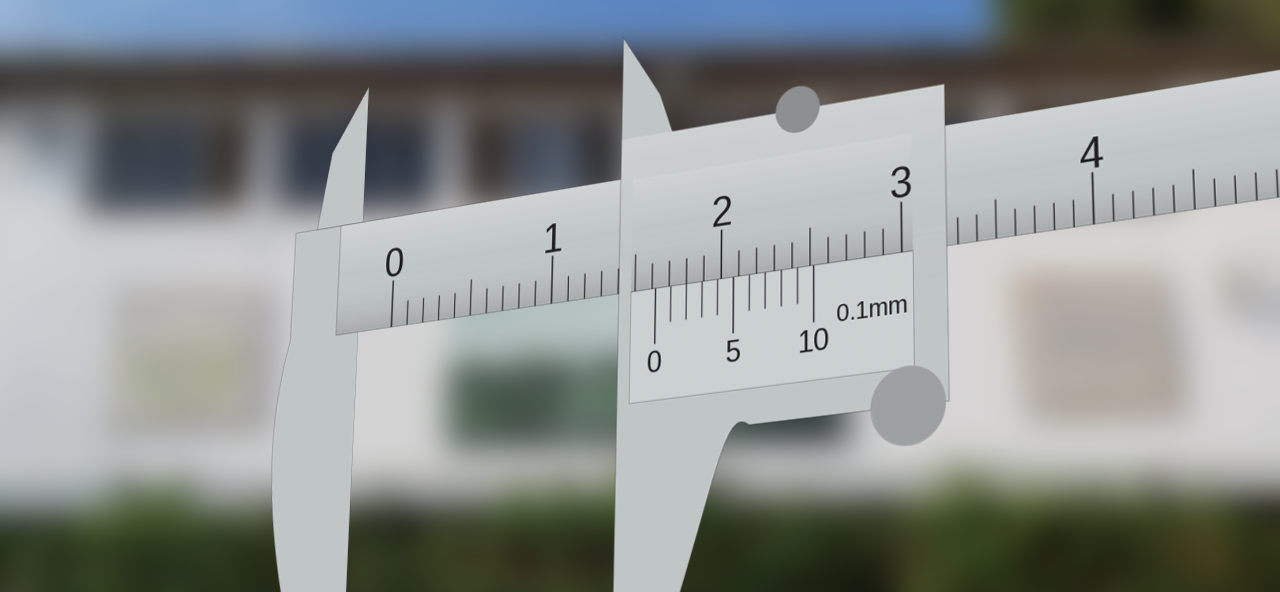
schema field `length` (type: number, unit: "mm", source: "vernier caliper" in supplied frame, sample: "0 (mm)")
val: 16.2 (mm)
